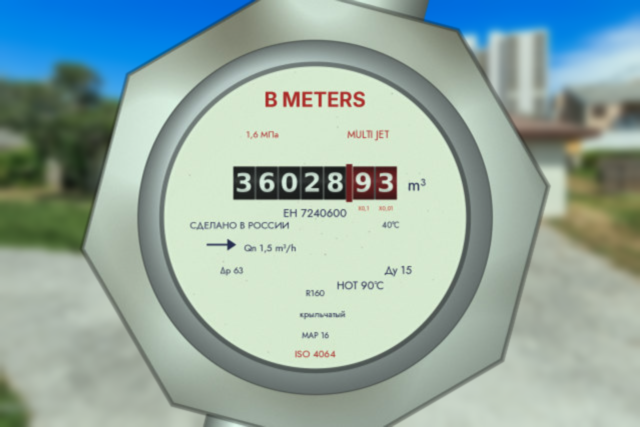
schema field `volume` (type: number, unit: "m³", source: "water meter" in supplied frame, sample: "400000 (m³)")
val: 36028.93 (m³)
